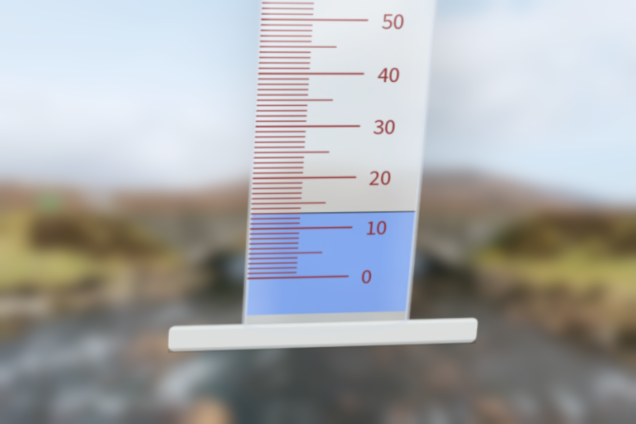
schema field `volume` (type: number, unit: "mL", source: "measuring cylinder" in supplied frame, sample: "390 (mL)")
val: 13 (mL)
